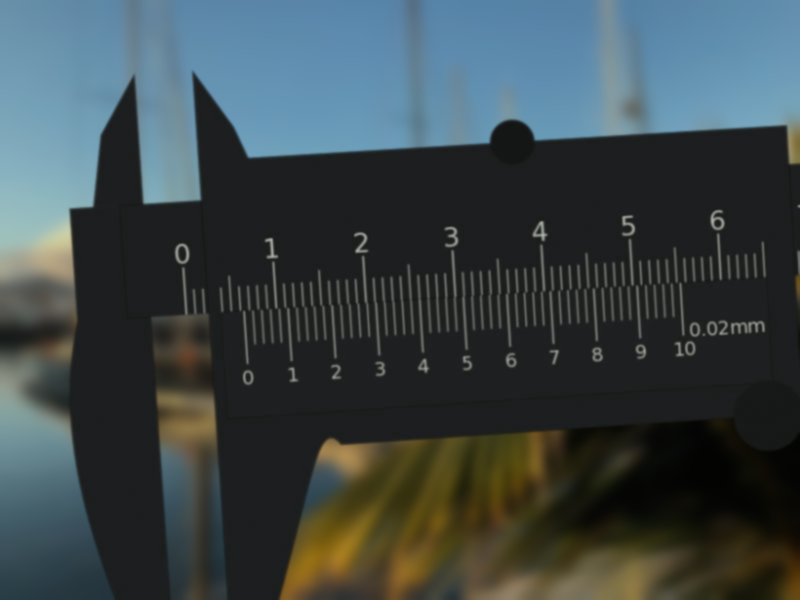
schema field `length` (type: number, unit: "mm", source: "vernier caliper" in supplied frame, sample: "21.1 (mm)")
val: 6.4 (mm)
